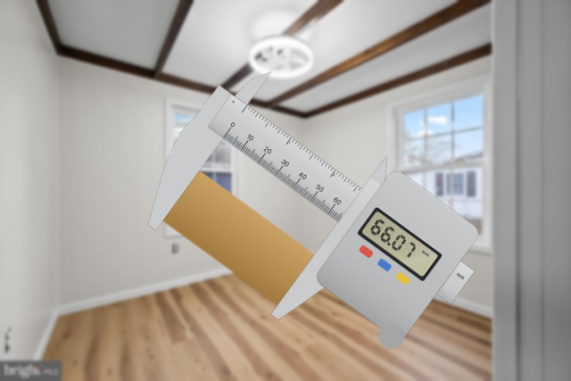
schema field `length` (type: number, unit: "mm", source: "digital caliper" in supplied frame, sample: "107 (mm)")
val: 66.07 (mm)
